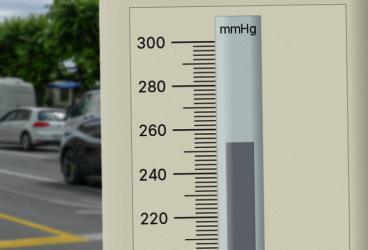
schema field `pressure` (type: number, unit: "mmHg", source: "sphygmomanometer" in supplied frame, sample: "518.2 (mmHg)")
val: 254 (mmHg)
